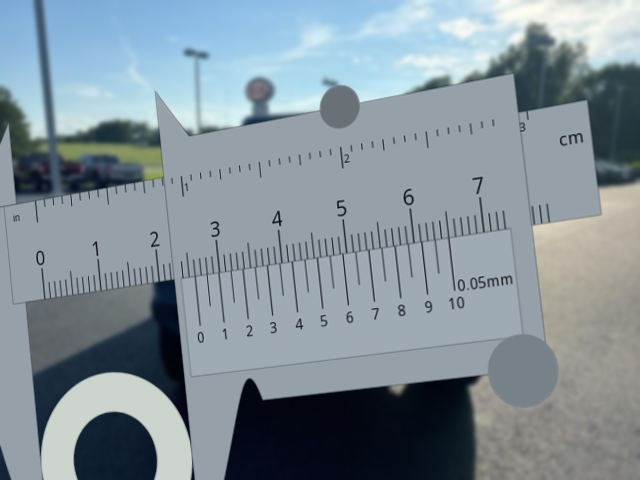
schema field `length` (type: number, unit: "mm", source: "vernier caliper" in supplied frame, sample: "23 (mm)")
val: 26.0 (mm)
